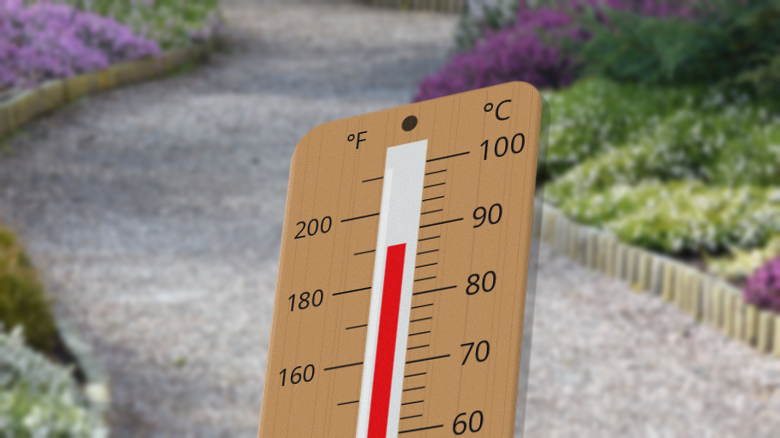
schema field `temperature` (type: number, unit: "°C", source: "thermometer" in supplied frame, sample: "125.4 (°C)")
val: 88 (°C)
